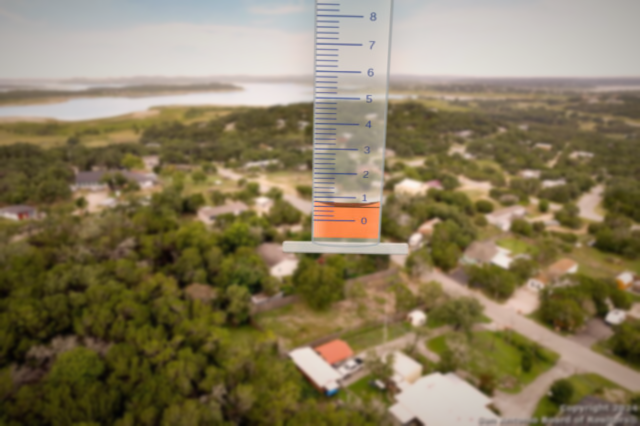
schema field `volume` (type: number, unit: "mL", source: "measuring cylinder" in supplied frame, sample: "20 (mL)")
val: 0.6 (mL)
